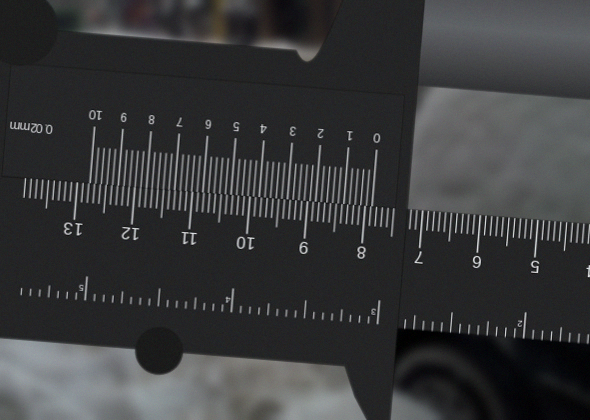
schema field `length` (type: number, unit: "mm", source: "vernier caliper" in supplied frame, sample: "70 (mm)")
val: 78.8 (mm)
